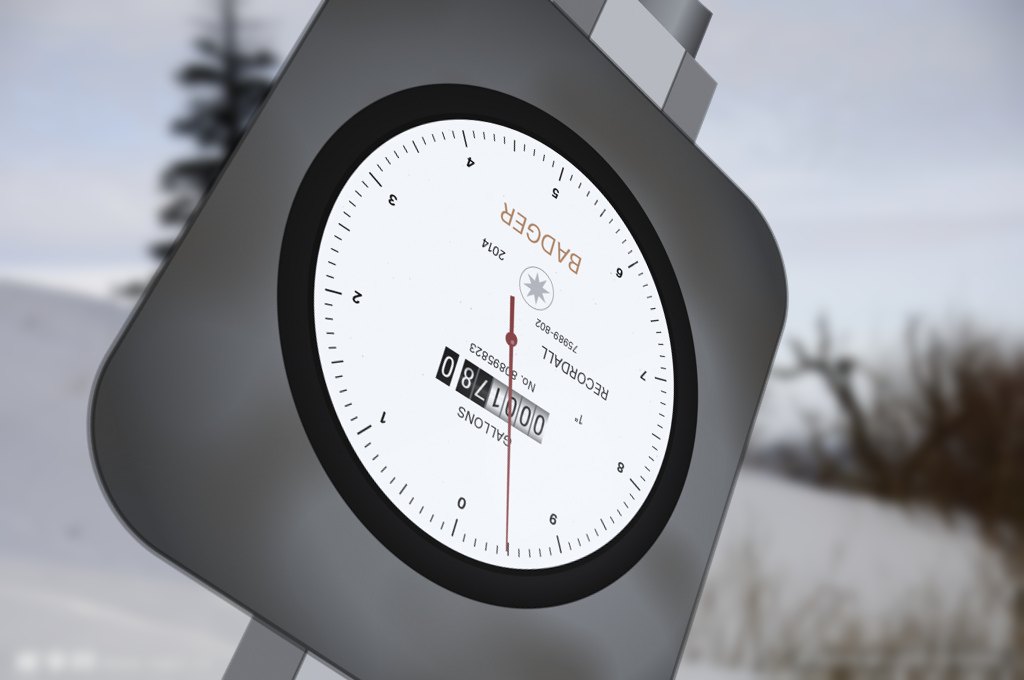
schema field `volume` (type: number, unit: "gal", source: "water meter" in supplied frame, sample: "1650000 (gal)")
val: 1779.5 (gal)
